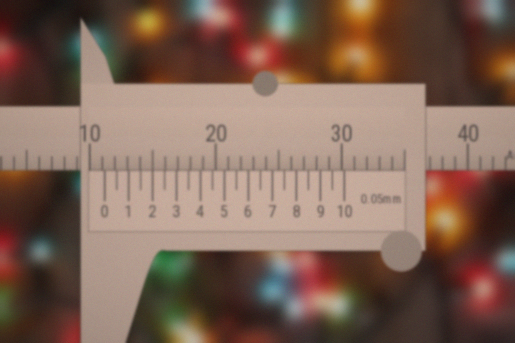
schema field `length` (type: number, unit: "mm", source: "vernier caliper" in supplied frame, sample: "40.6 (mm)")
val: 11.2 (mm)
